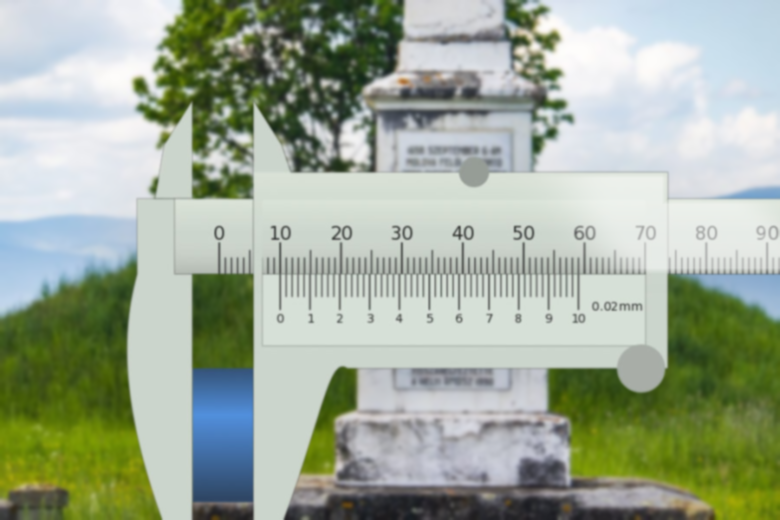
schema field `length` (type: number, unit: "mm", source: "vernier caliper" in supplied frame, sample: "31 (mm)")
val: 10.0 (mm)
